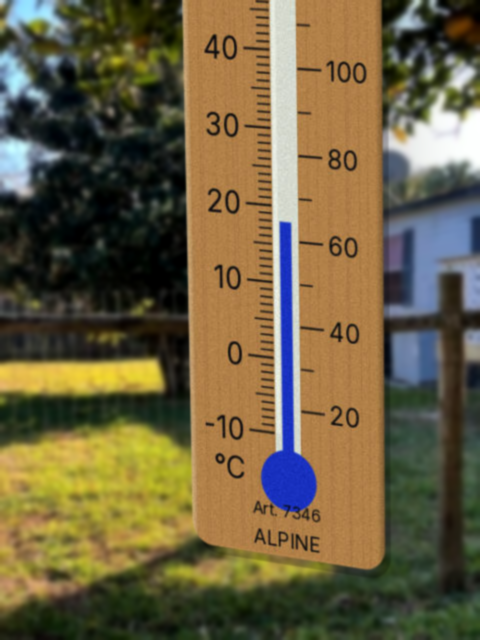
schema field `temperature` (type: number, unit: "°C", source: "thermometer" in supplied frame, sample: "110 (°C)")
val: 18 (°C)
